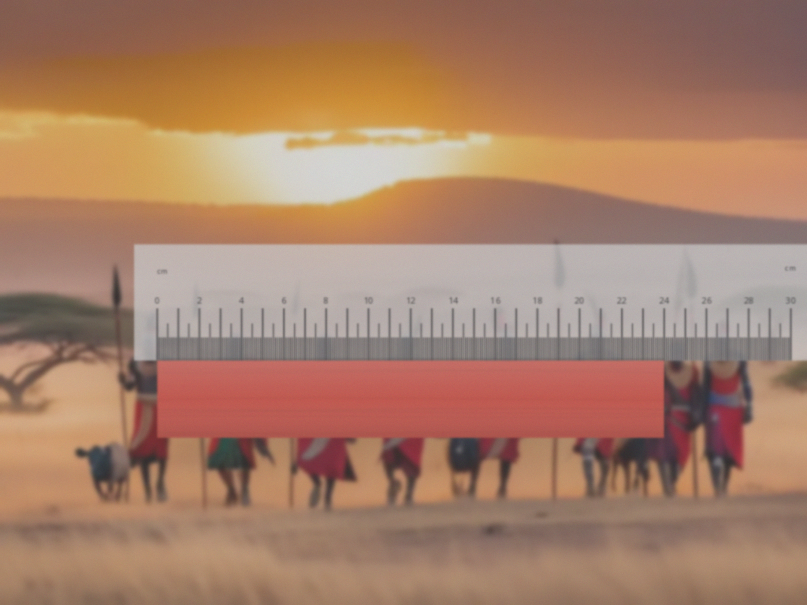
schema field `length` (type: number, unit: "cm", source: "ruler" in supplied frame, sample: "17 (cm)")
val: 24 (cm)
